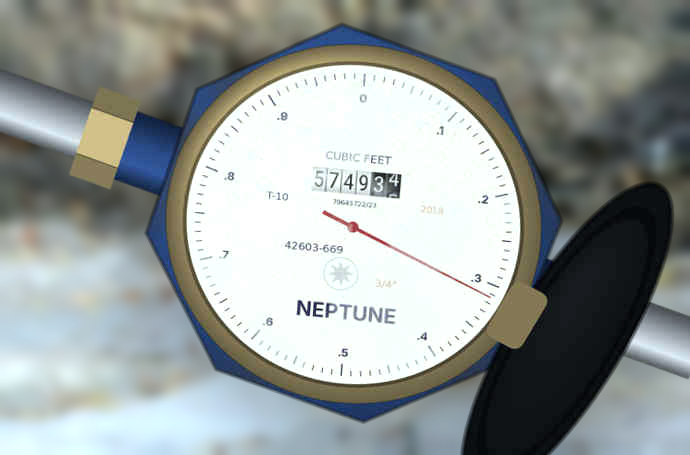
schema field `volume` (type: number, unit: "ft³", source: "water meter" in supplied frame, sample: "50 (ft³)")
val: 574934.31 (ft³)
